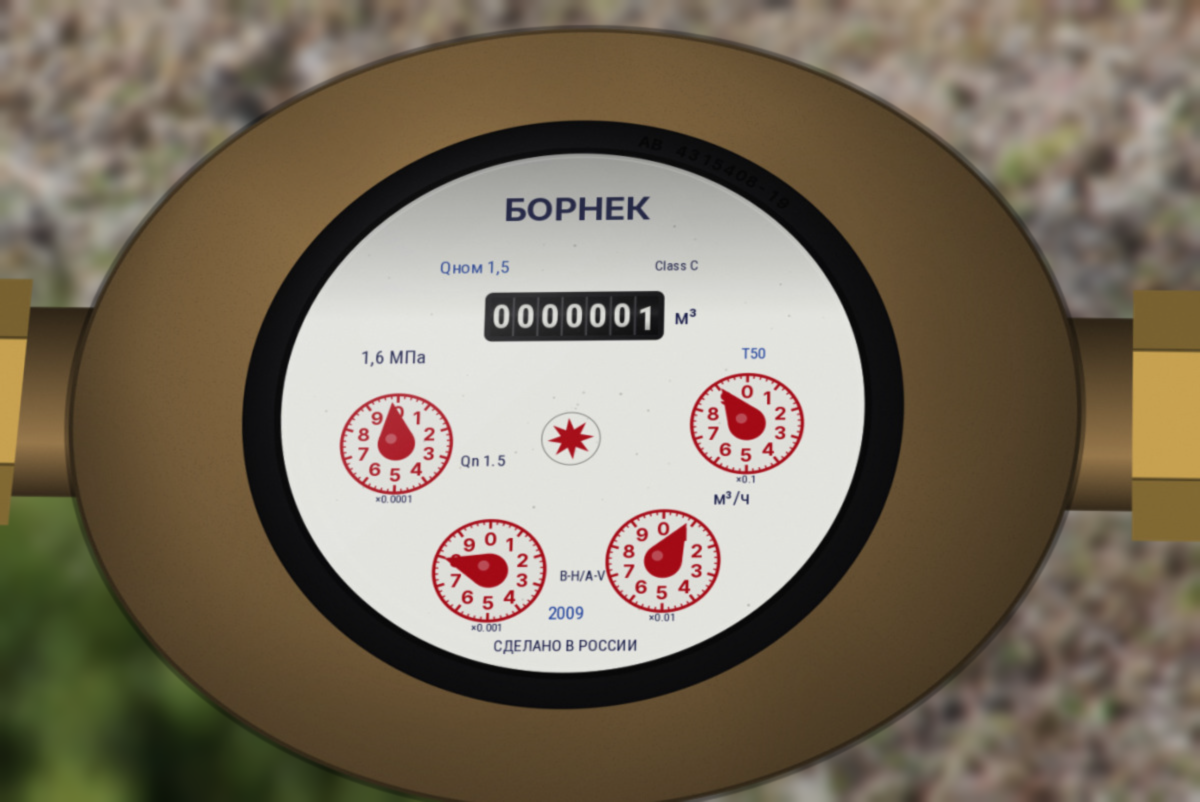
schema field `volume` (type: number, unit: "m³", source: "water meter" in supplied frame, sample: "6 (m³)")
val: 0.9079 (m³)
